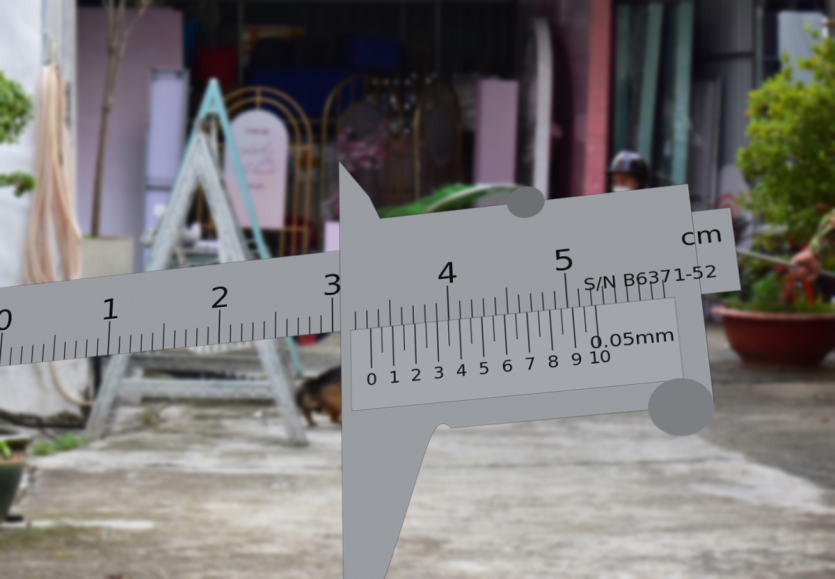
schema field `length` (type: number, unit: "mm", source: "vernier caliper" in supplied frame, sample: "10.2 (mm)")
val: 33.3 (mm)
